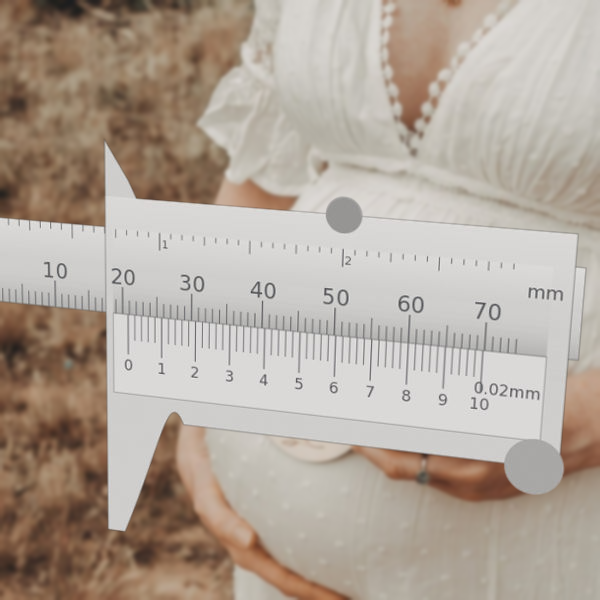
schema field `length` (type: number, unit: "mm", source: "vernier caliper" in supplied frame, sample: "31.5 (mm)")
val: 20.8 (mm)
